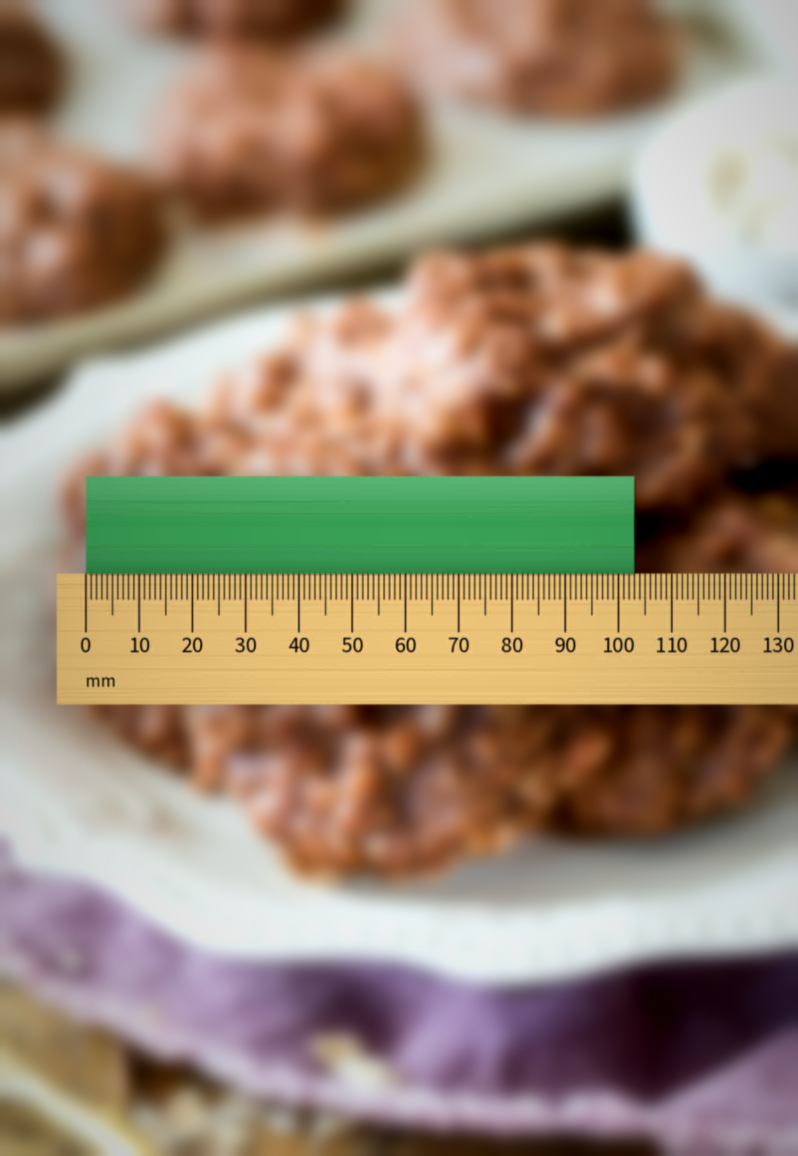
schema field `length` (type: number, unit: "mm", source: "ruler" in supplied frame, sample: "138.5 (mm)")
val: 103 (mm)
